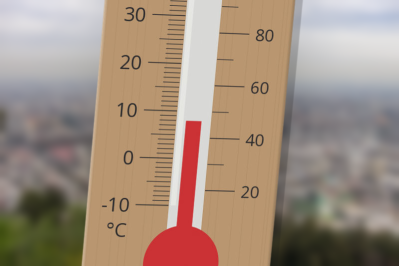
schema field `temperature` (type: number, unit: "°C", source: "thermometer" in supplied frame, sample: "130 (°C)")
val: 8 (°C)
